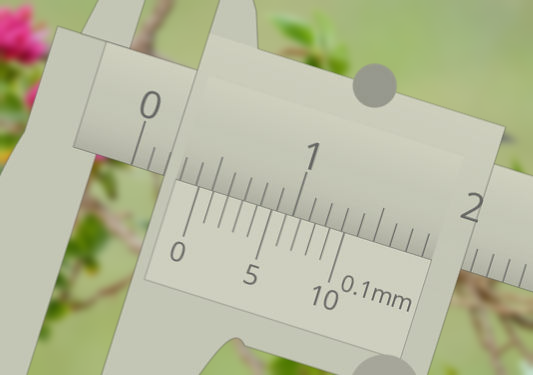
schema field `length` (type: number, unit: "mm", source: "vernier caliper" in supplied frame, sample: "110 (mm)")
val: 4.2 (mm)
